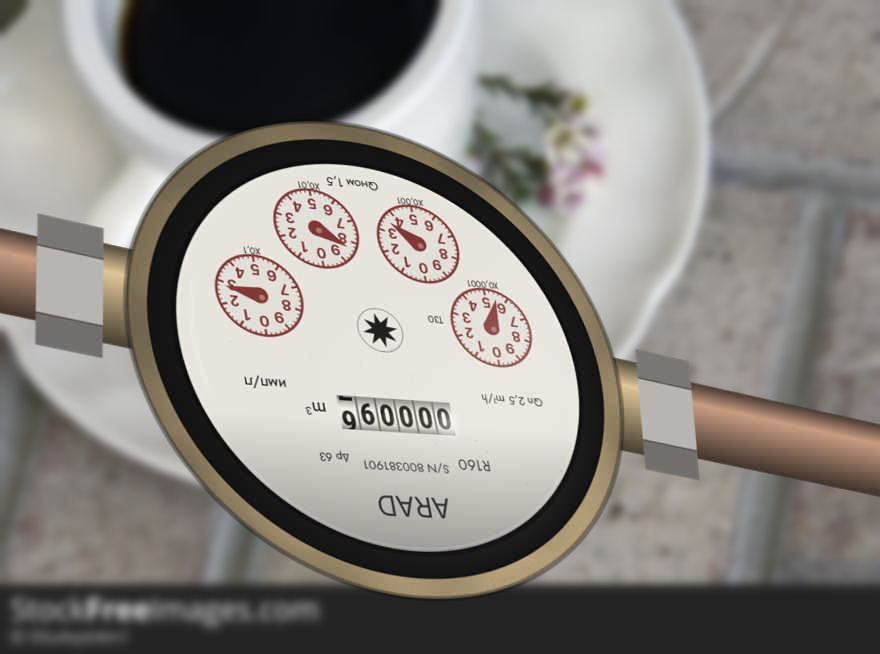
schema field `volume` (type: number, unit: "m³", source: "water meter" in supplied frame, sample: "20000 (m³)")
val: 96.2835 (m³)
